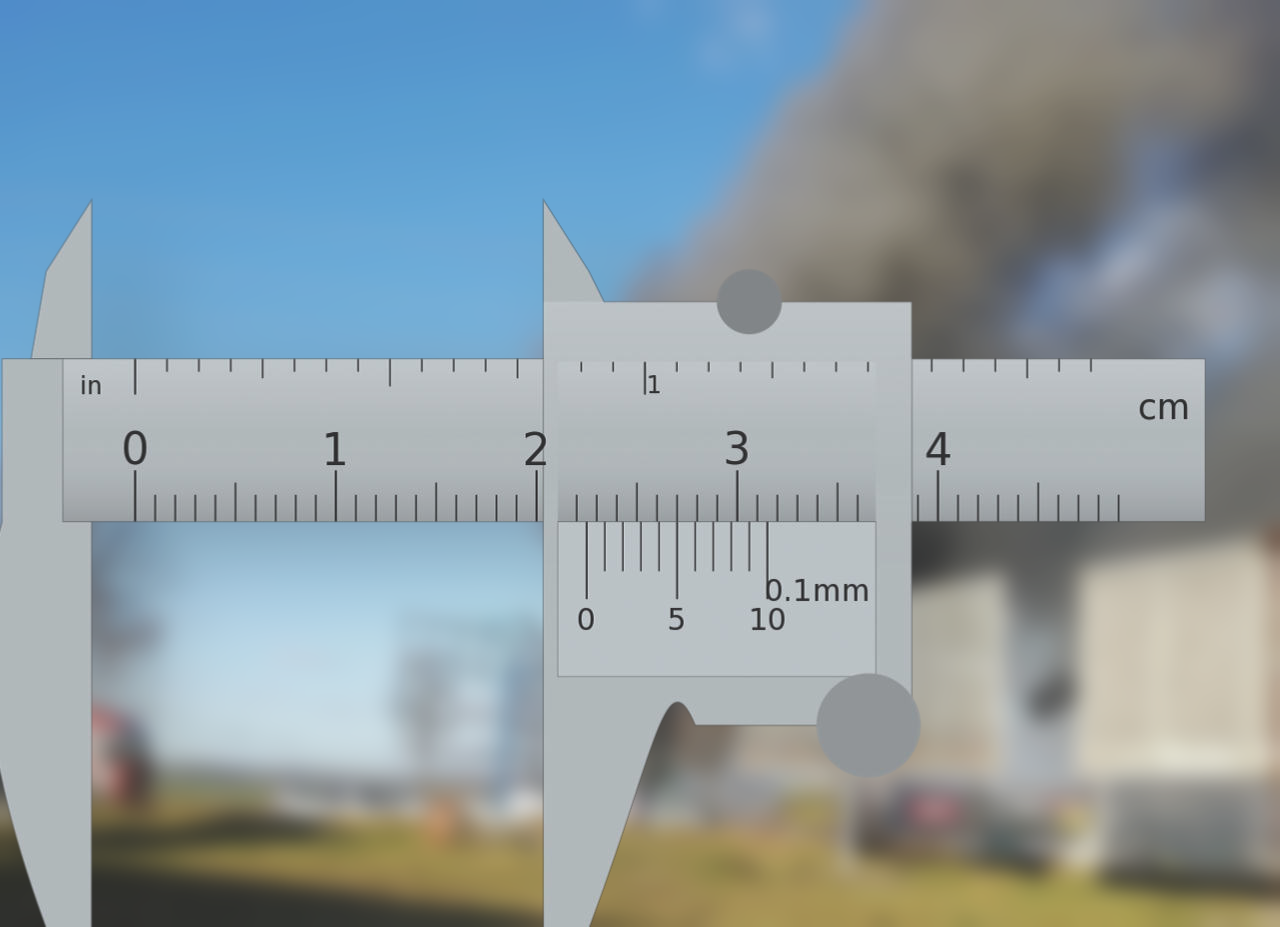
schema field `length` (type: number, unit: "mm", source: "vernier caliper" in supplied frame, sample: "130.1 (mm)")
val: 22.5 (mm)
